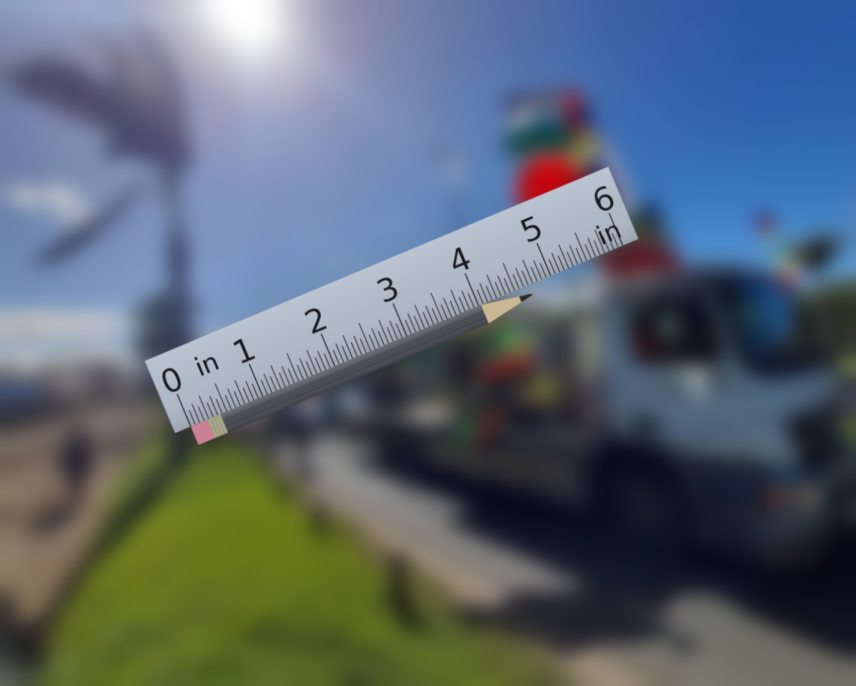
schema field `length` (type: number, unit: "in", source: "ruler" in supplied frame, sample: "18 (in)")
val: 4.6875 (in)
